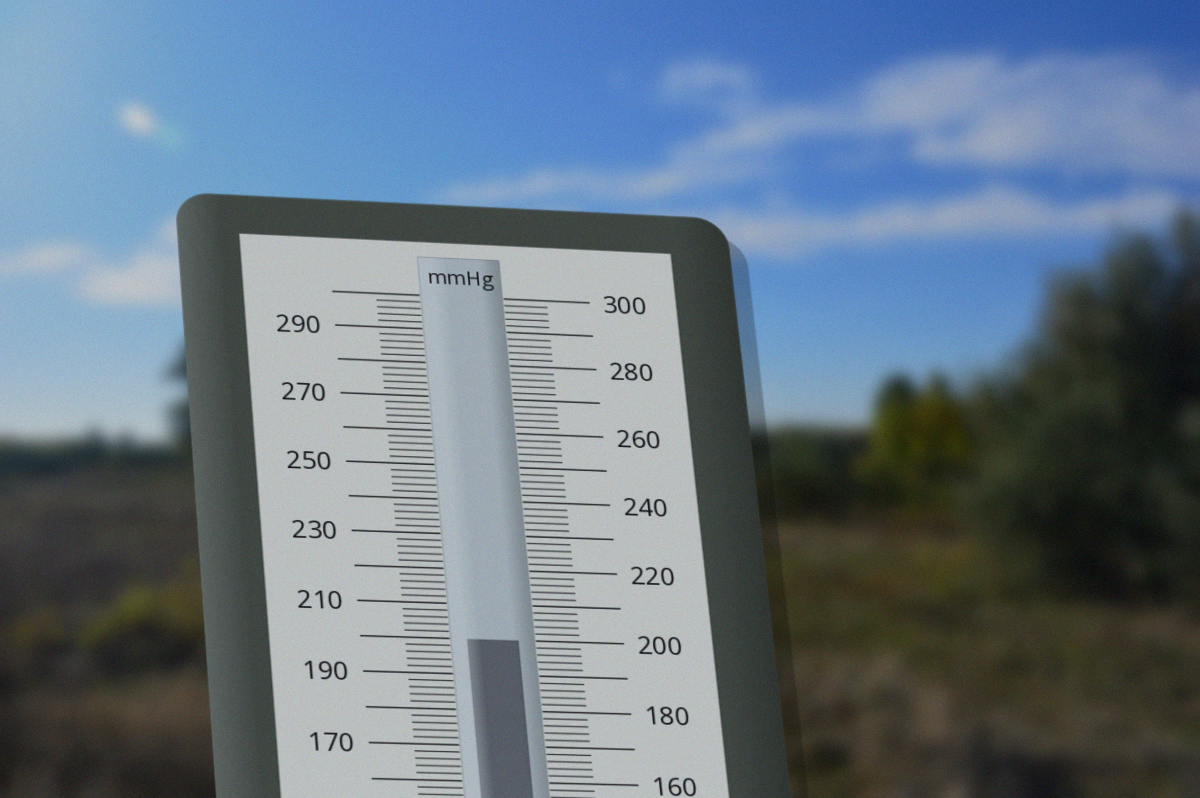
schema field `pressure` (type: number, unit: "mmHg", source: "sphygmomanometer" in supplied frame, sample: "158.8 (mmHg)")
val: 200 (mmHg)
